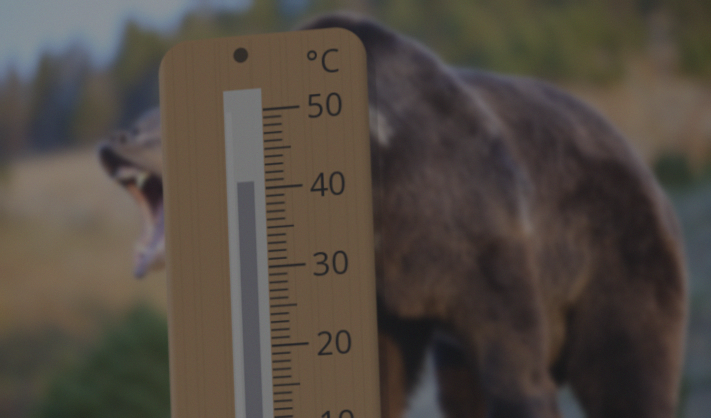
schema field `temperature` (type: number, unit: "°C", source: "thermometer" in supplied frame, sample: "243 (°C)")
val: 41 (°C)
